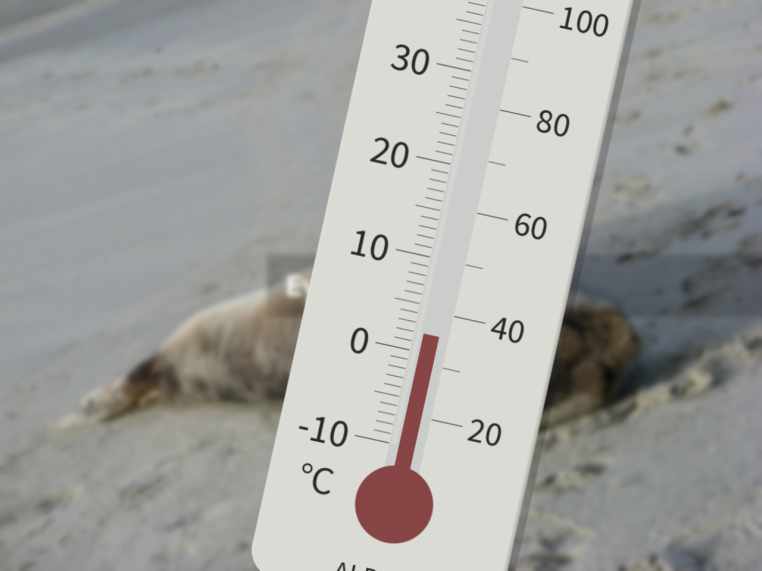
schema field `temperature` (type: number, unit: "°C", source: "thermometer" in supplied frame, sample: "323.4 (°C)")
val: 2 (°C)
